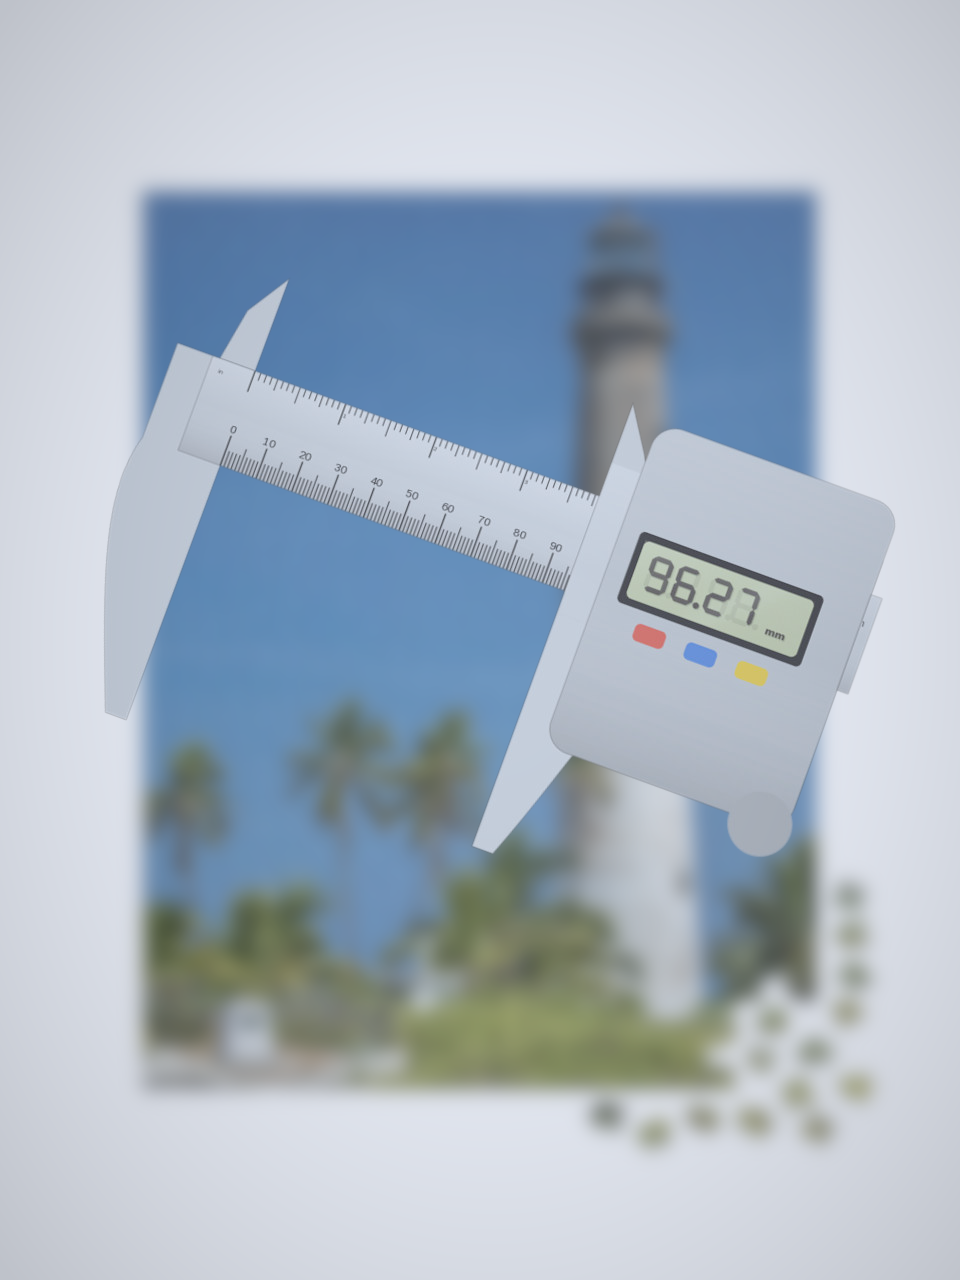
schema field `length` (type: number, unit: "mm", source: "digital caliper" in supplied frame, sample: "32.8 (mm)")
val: 96.27 (mm)
